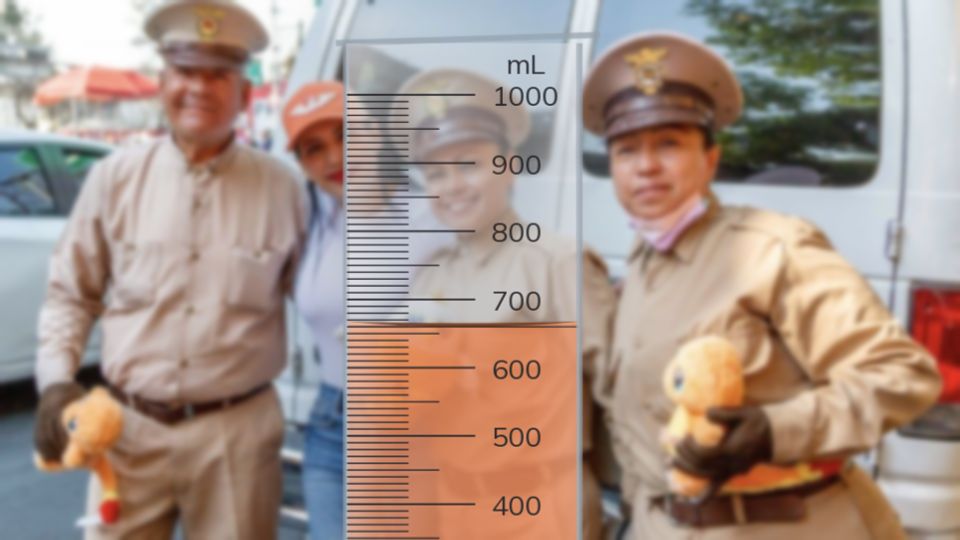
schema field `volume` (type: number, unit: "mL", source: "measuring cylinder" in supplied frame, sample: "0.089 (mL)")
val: 660 (mL)
